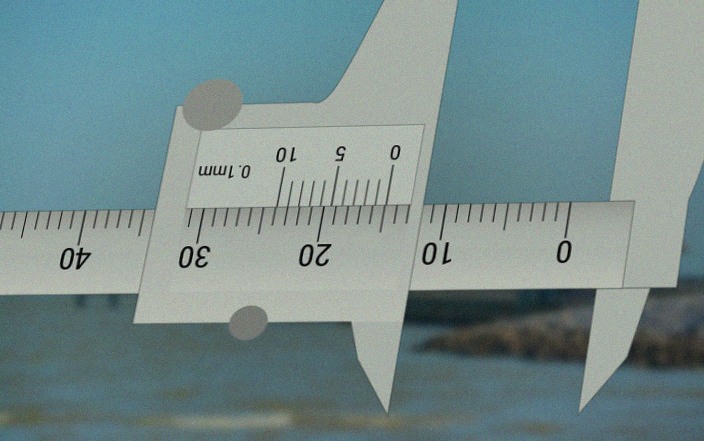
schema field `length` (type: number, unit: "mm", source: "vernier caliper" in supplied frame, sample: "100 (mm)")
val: 14.9 (mm)
